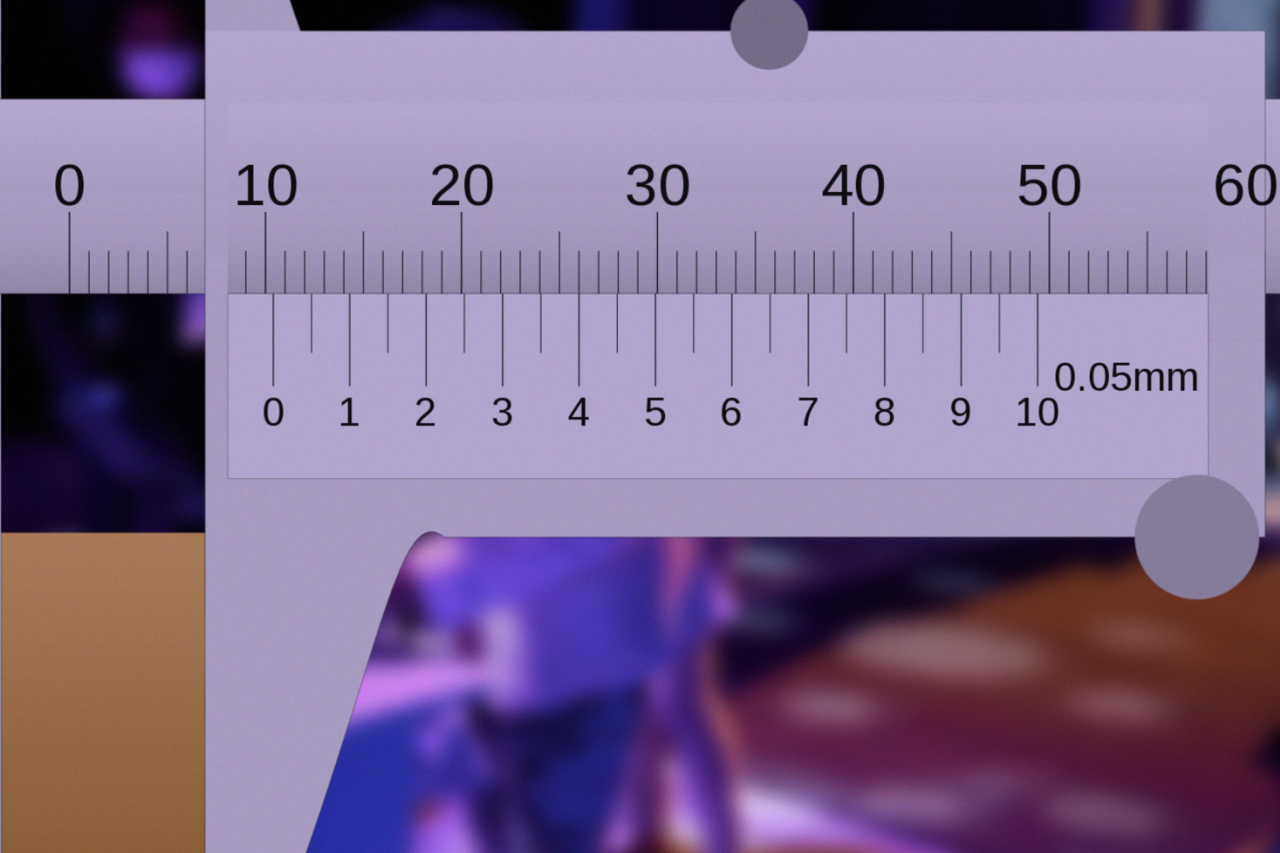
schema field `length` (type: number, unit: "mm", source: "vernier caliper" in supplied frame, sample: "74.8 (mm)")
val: 10.4 (mm)
